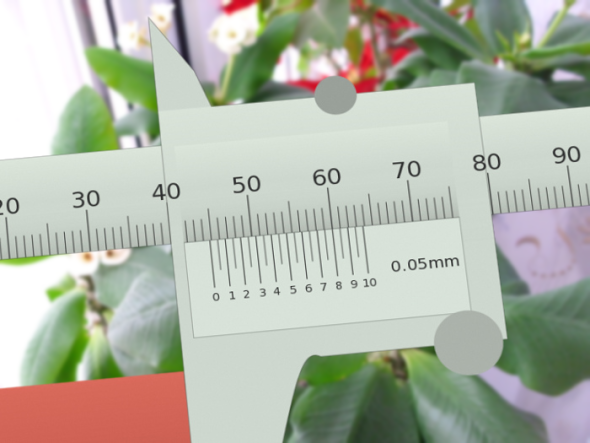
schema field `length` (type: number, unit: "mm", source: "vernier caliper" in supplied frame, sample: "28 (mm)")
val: 44.8 (mm)
